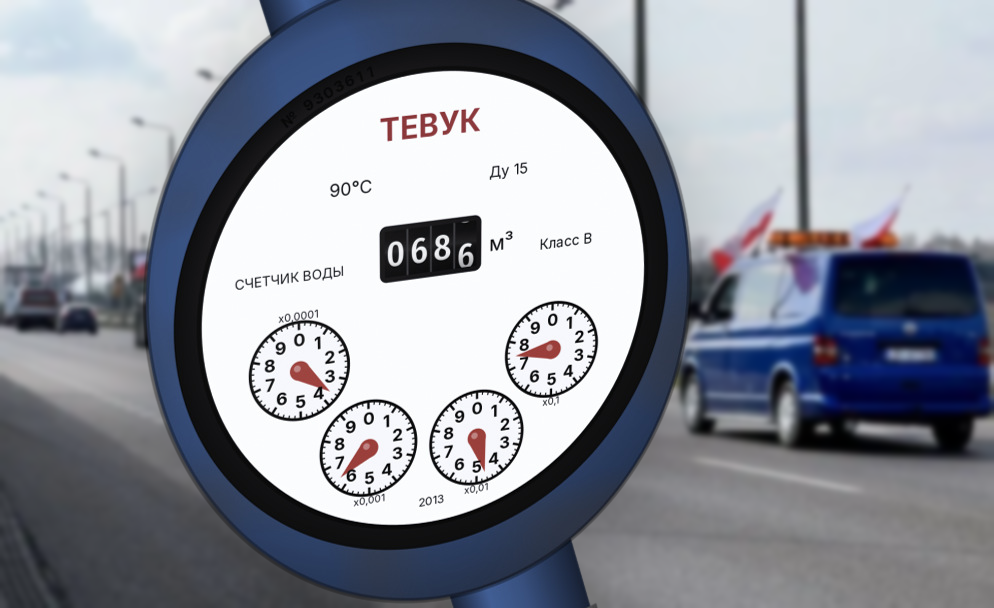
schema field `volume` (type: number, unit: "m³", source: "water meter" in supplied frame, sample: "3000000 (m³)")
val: 685.7463 (m³)
